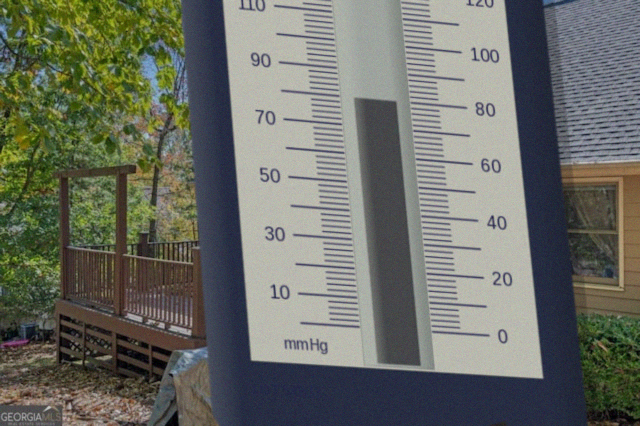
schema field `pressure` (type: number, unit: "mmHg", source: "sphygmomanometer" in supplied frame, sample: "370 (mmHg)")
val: 80 (mmHg)
